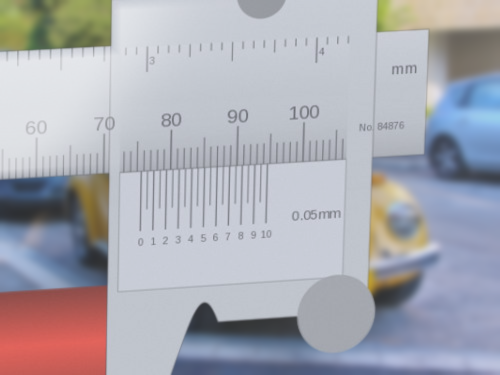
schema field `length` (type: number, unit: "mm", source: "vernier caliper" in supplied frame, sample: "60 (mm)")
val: 75.6 (mm)
